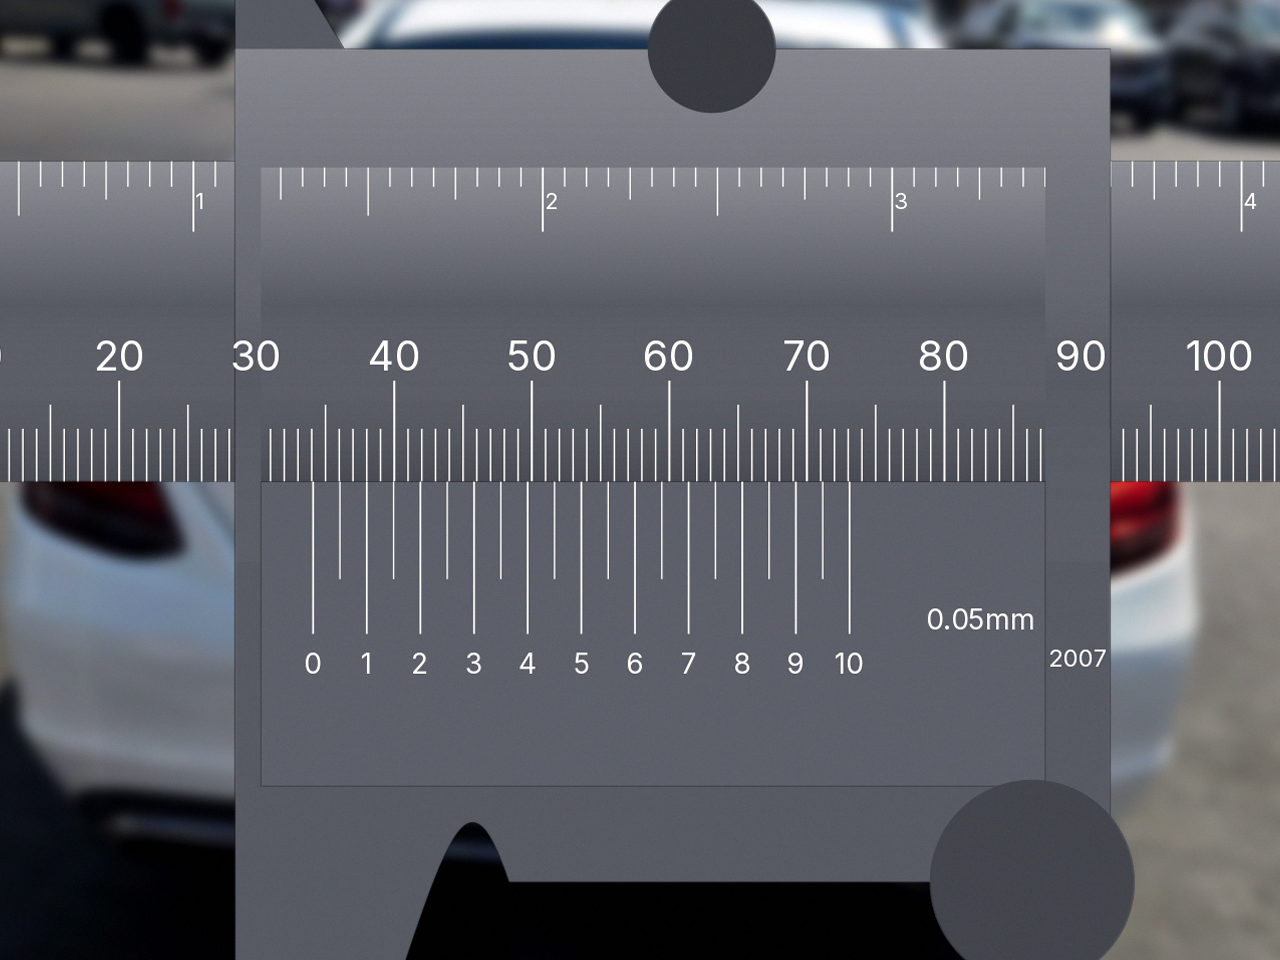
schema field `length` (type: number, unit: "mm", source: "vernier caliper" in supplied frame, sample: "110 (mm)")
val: 34.1 (mm)
